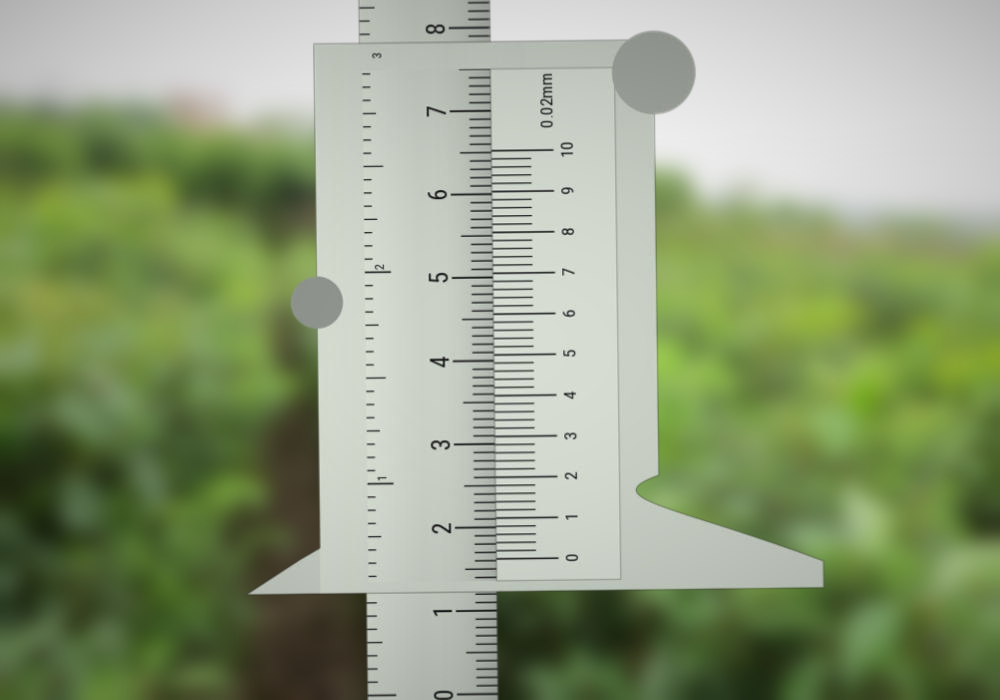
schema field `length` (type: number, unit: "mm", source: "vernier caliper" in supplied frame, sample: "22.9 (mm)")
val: 16.2 (mm)
